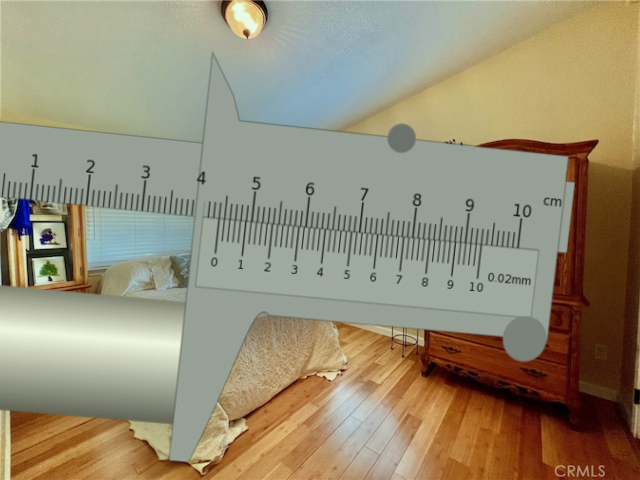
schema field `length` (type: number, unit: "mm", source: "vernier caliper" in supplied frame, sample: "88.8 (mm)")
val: 44.0 (mm)
